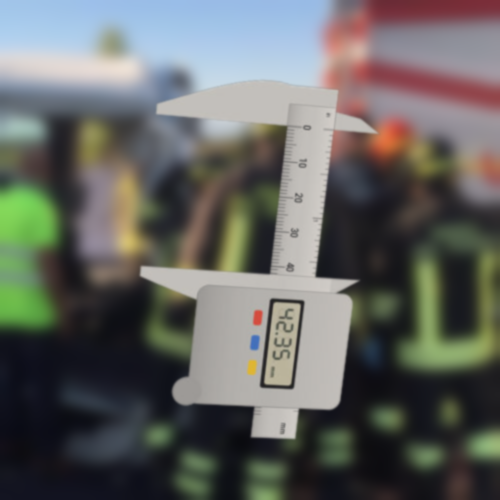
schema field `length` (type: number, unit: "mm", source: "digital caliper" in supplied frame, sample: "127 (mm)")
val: 42.35 (mm)
